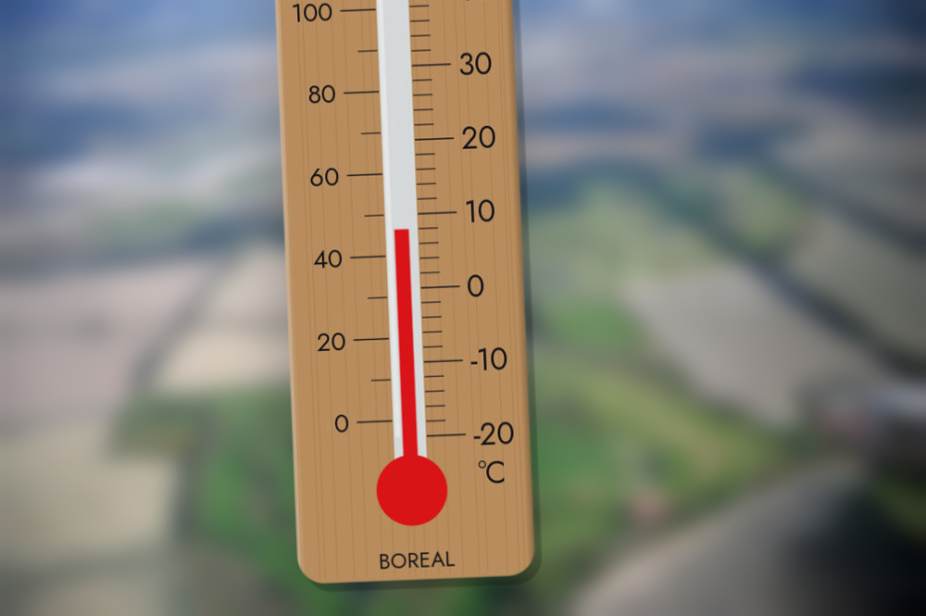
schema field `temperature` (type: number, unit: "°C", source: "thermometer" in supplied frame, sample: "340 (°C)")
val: 8 (°C)
